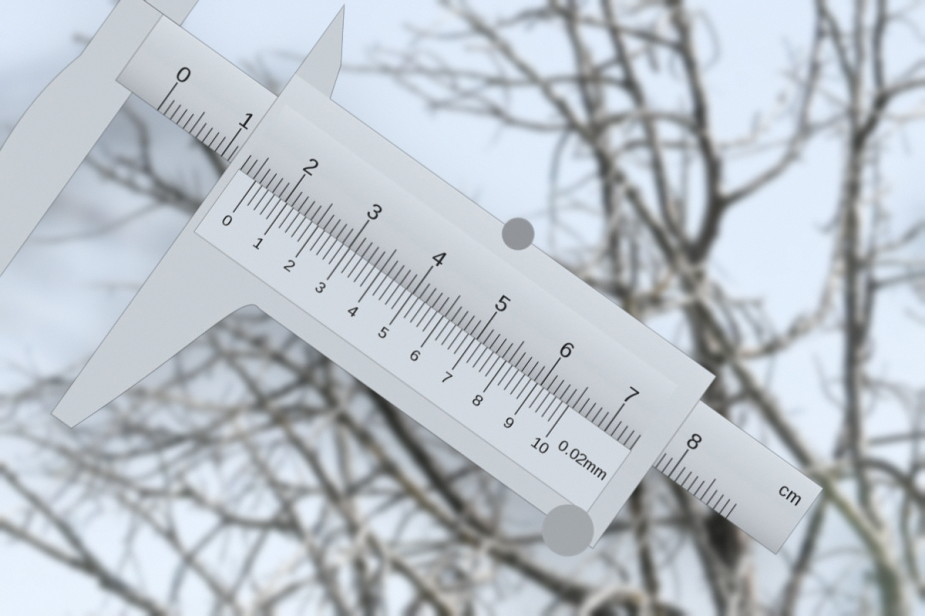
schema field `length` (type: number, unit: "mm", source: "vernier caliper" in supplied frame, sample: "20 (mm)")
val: 15.4 (mm)
